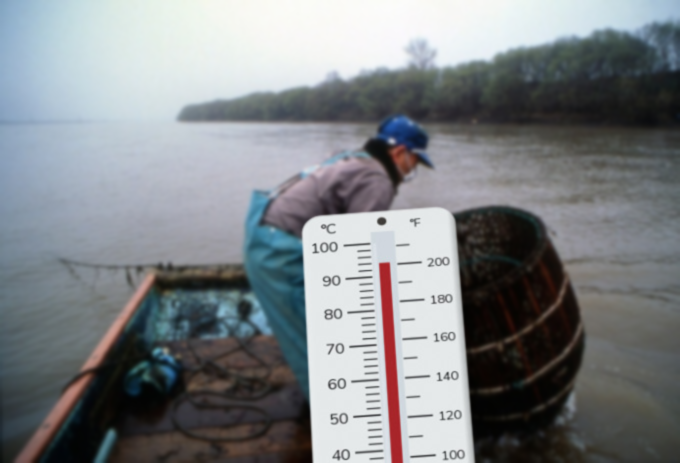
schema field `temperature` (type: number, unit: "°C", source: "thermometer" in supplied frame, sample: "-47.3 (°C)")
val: 94 (°C)
